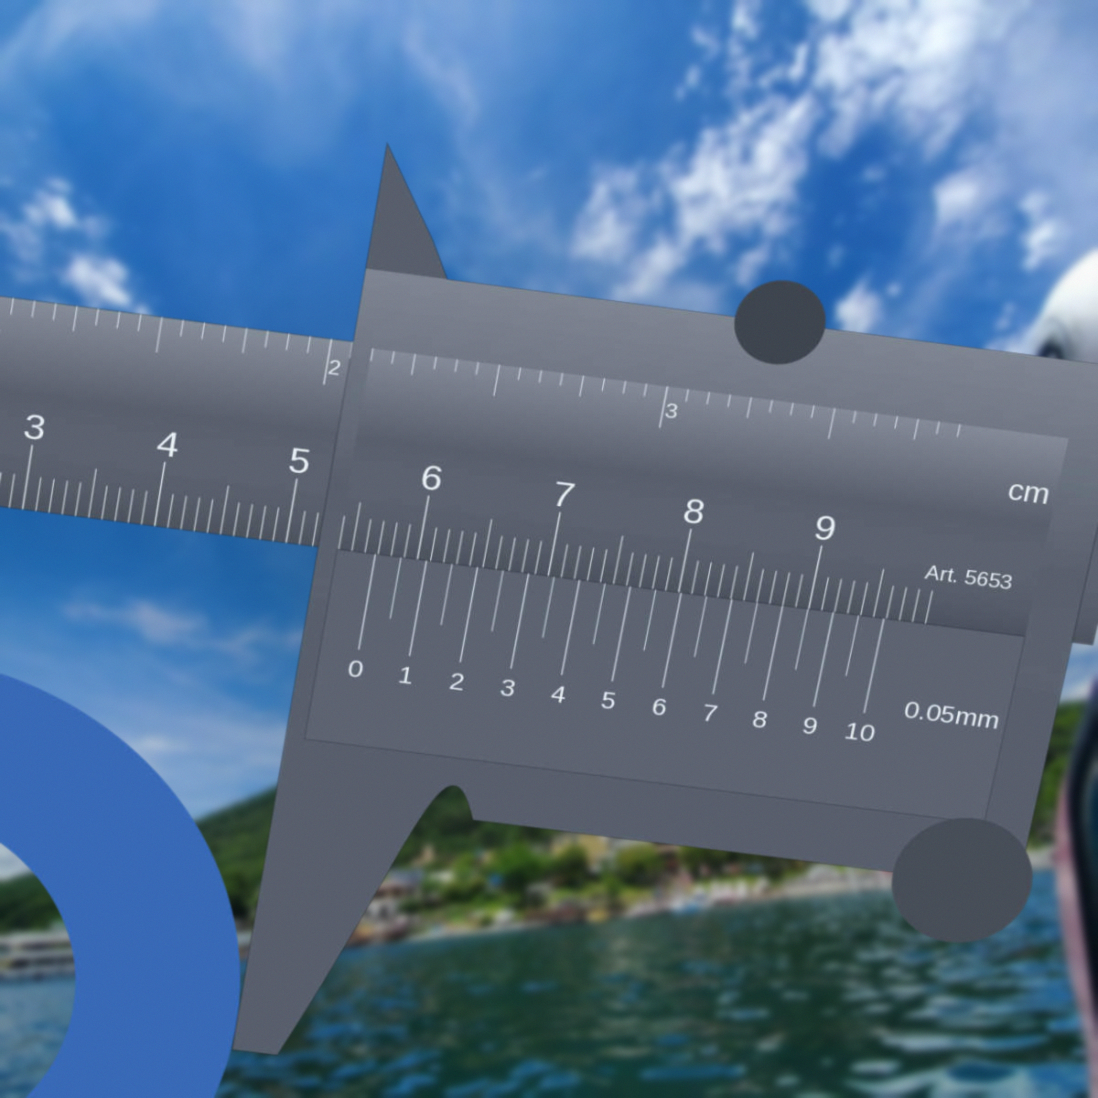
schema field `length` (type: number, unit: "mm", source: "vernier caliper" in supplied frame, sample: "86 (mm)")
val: 56.8 (mm)
